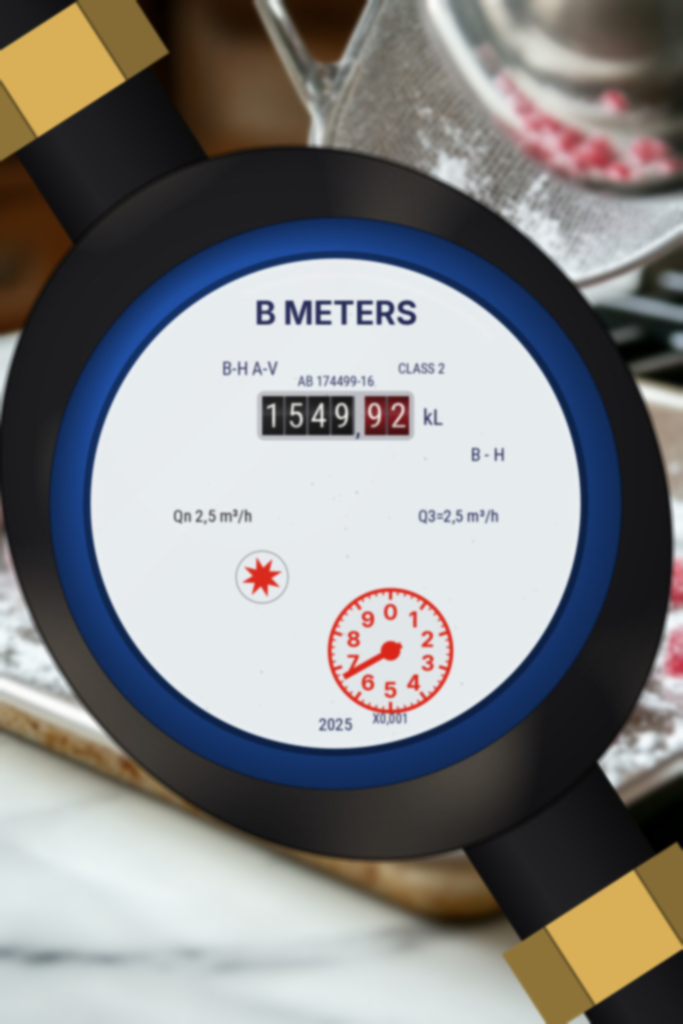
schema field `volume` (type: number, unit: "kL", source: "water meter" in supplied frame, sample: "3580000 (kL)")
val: 1549.926 (kL)
